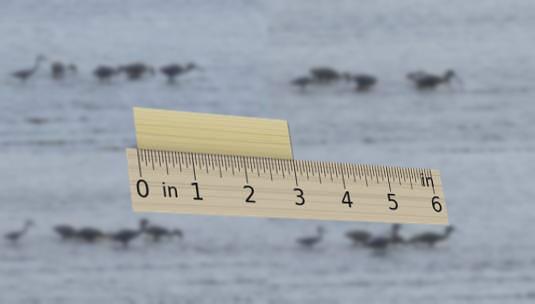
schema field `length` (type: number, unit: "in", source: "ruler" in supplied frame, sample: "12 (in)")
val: 3 (in)
